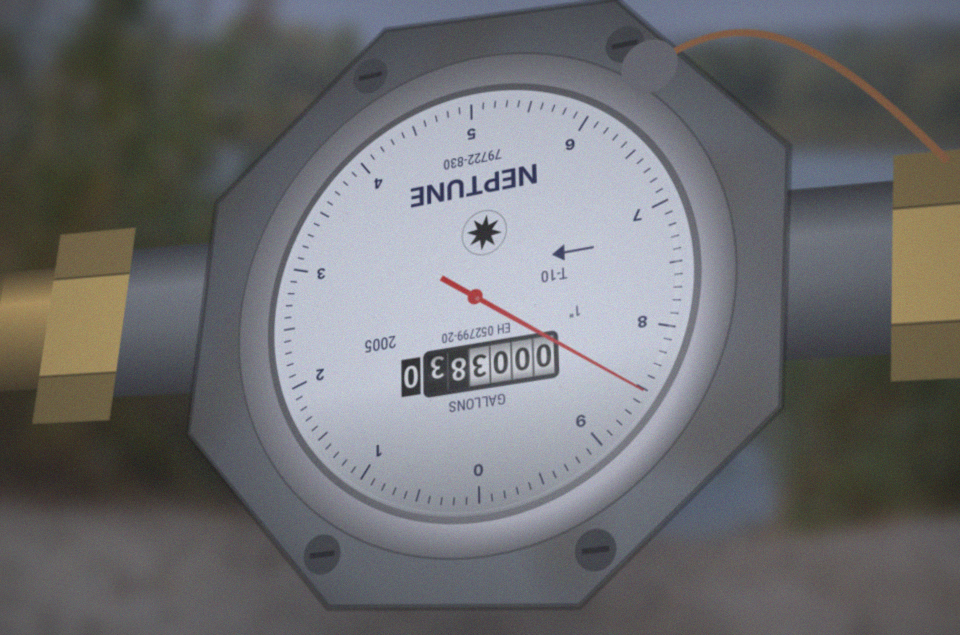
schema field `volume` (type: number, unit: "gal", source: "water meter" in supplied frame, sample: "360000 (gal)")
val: 3828.5 (gal)
